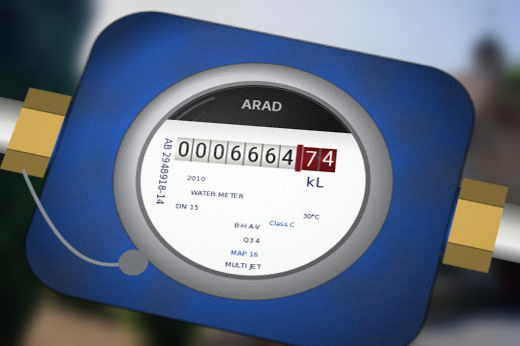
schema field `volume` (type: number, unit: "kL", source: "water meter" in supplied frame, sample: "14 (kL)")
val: 6664.74 (kL)
